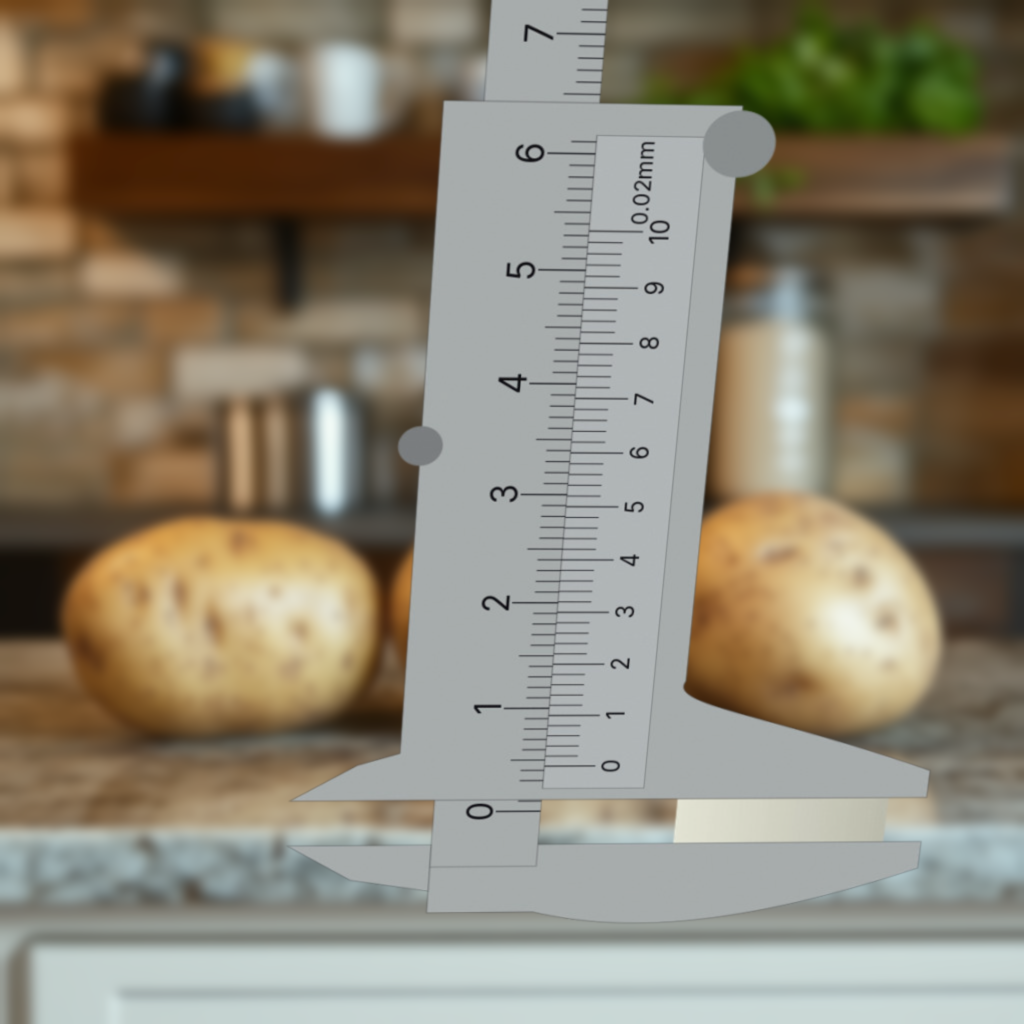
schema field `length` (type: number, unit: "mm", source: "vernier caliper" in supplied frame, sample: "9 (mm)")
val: 4.4 (mm)
